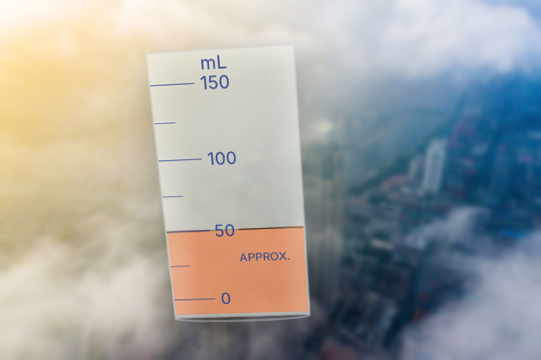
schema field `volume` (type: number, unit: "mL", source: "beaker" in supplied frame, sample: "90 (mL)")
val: 50 (mL)
